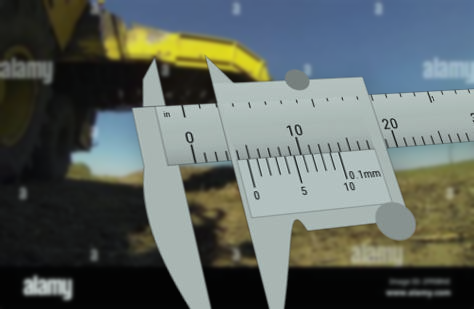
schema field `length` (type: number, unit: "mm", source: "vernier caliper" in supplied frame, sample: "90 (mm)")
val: 4.8 (mm)
